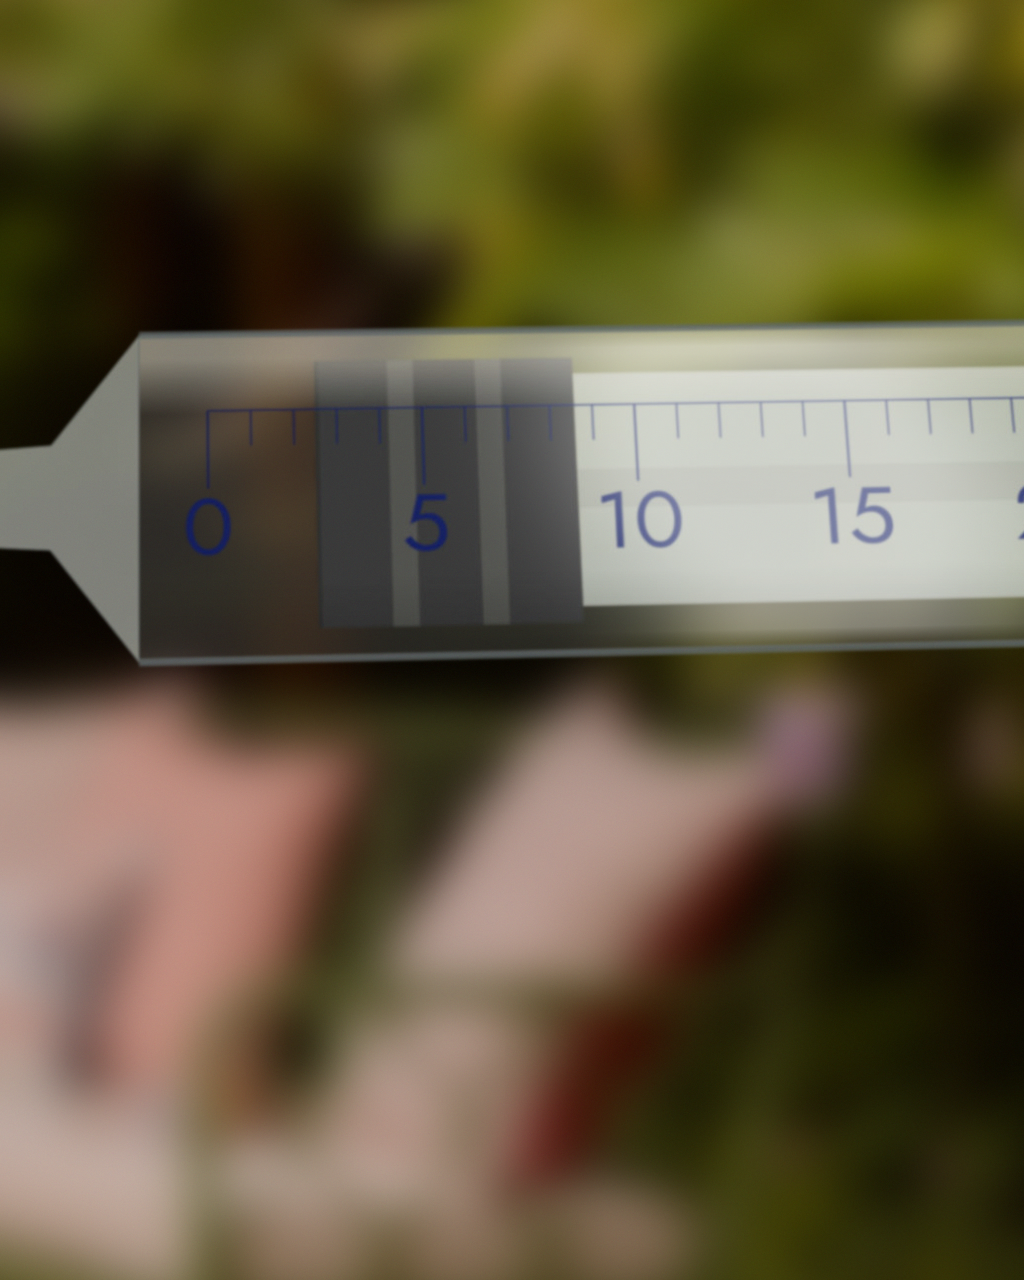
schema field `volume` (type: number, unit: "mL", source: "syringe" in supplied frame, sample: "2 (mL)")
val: 2.5 (mL)
